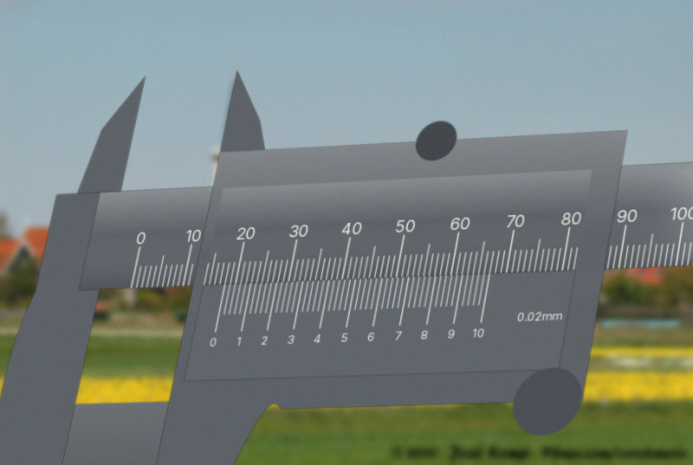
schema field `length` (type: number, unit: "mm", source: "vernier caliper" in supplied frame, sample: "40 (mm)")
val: 18.0 (mm)
